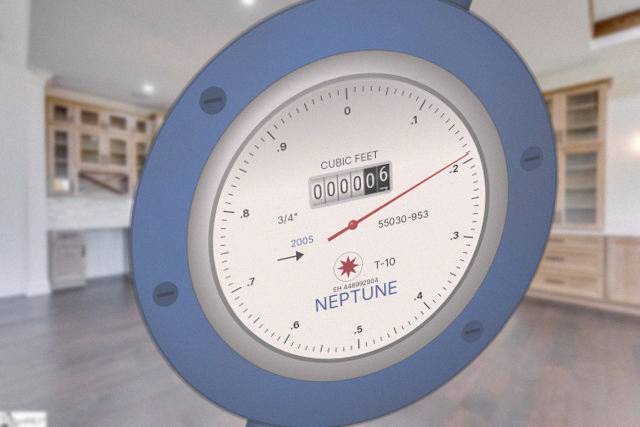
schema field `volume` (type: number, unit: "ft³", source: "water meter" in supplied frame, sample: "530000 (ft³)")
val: 6.19 (ft³)
